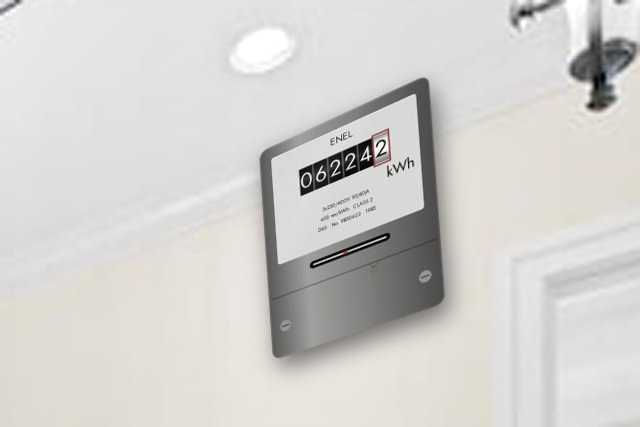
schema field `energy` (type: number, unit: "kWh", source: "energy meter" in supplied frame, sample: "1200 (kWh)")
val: 6224.2 (kWh)
